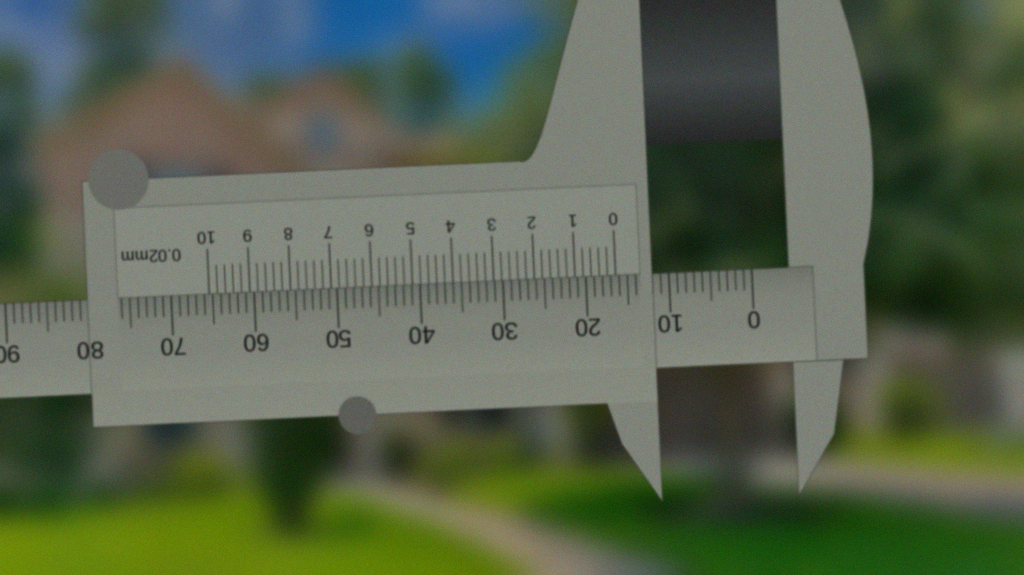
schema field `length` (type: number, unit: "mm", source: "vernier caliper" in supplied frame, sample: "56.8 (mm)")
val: 16.4 (mm)
